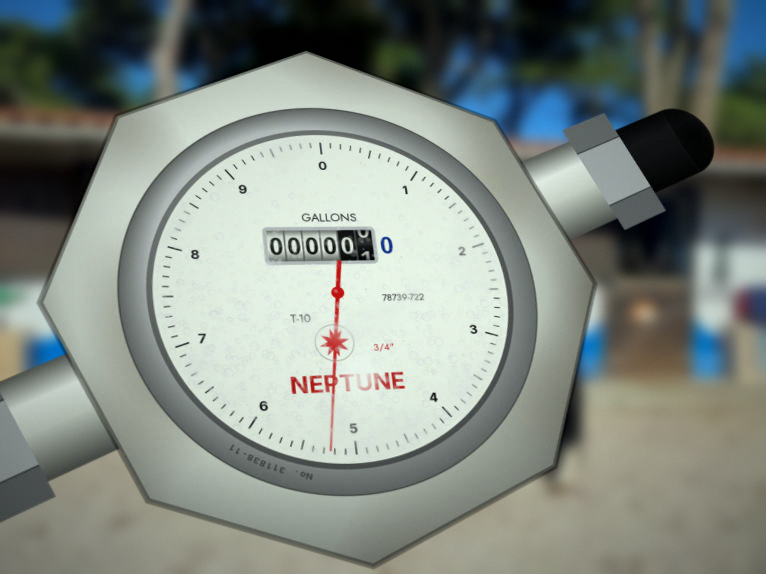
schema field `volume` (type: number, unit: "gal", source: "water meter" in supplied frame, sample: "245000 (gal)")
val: 5.2 (gal)
